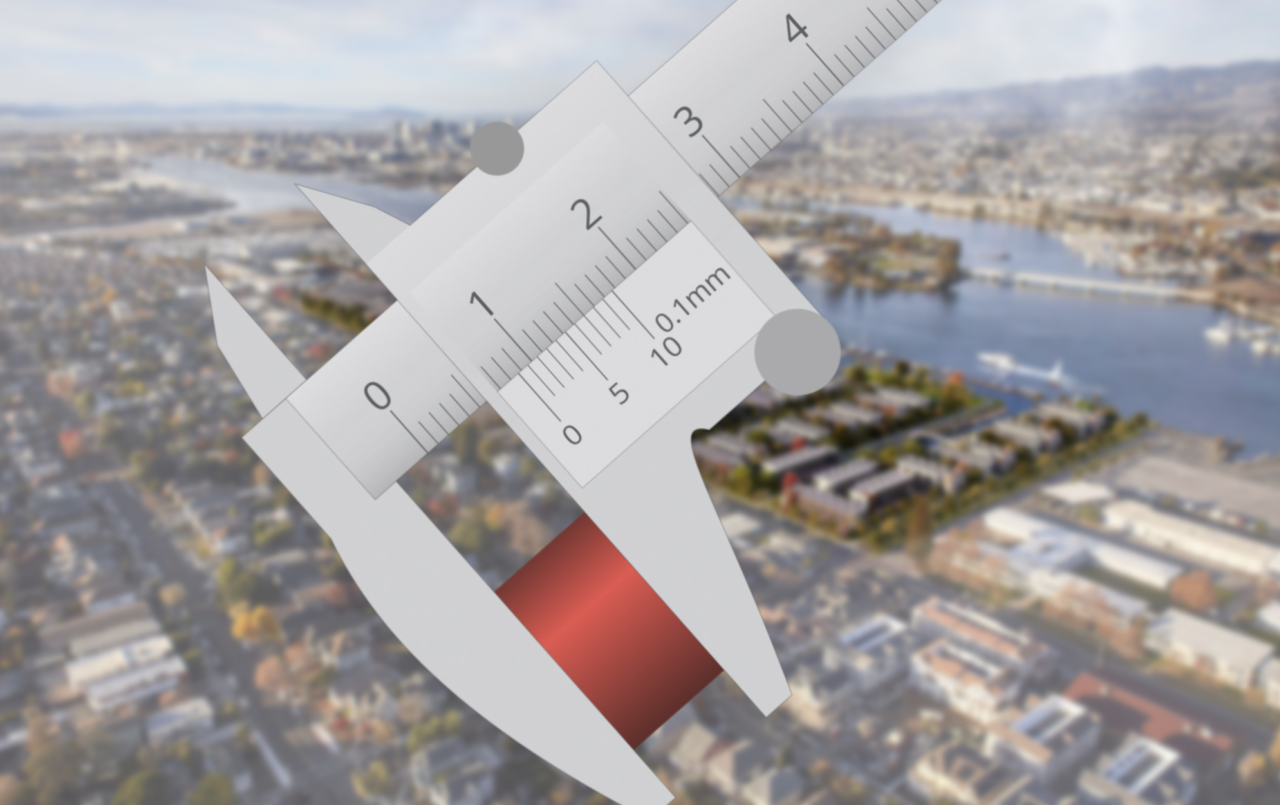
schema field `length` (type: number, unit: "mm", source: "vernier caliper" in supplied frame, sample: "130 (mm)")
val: 8.7 (mm)
